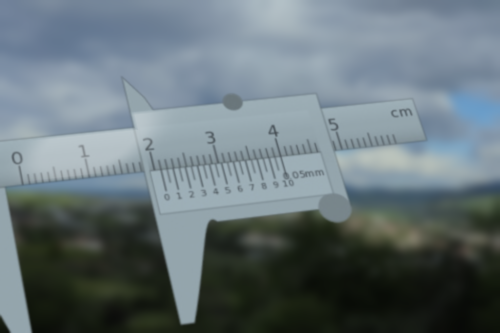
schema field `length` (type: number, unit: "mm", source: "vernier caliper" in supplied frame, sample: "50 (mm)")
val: 21.0 (mm)
